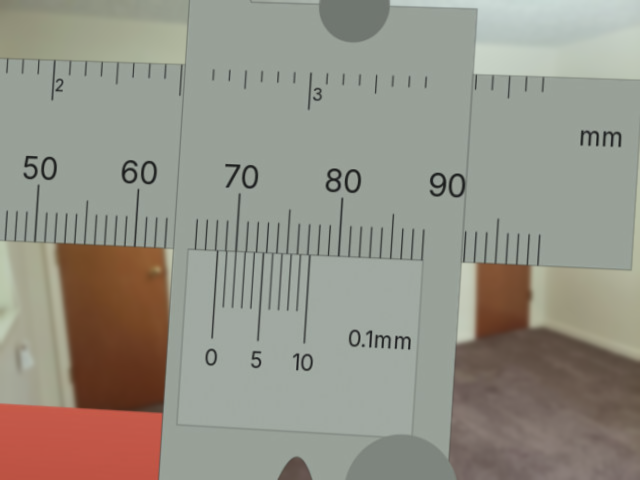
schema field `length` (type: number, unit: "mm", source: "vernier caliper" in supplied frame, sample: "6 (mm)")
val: 68.2 (mm)
